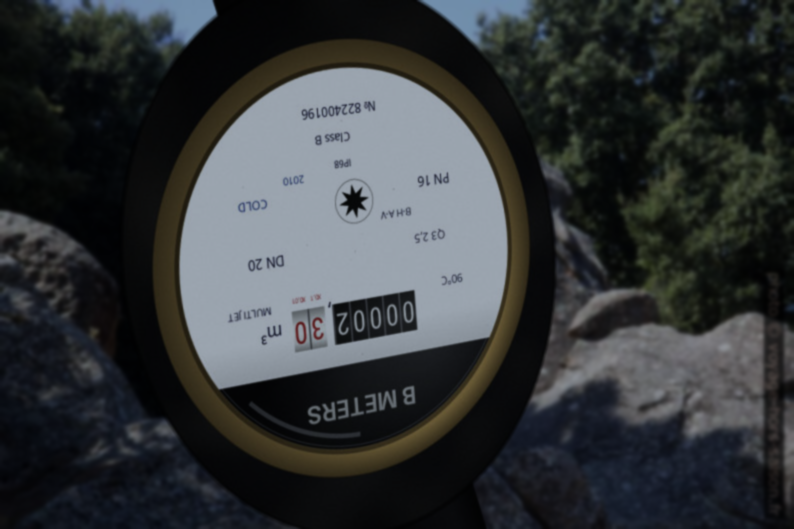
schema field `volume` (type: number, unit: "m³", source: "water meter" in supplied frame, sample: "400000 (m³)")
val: 2.30 (m³)
